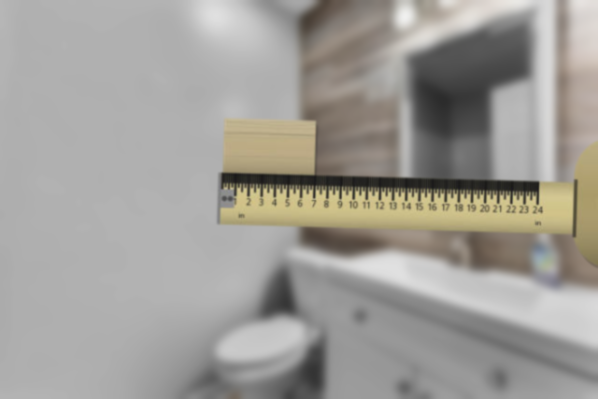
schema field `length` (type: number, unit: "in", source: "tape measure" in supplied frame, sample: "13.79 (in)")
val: 7 (in)
